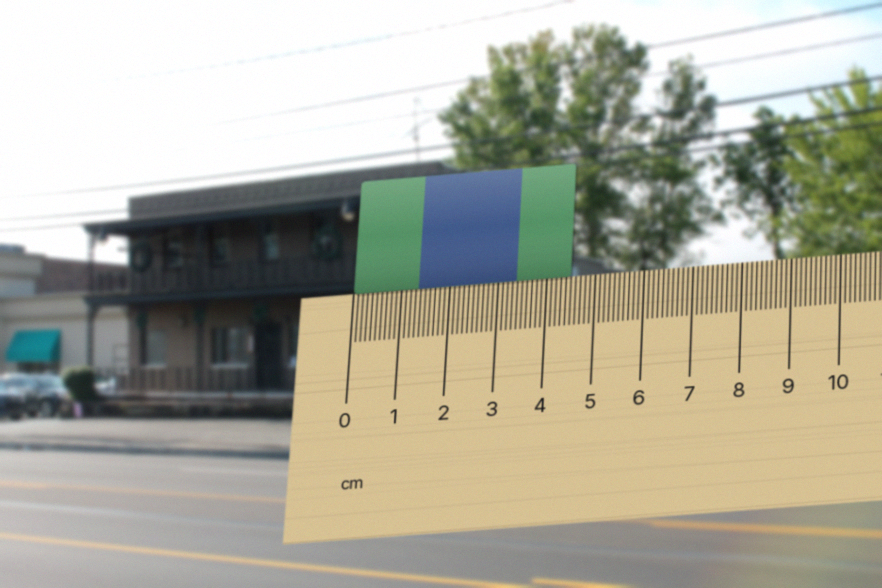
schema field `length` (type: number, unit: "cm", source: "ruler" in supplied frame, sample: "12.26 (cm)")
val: 4.5 (cm)
